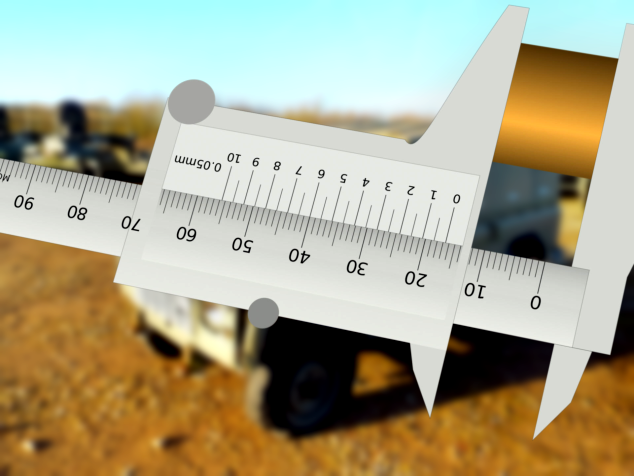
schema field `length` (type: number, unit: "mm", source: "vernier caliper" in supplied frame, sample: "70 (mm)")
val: 16.6 (mm)
